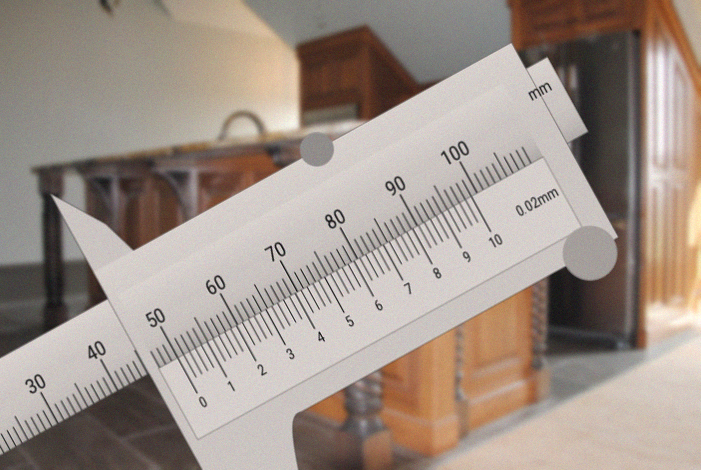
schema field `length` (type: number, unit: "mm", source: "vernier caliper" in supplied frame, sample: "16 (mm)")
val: 50.0 (mm)
